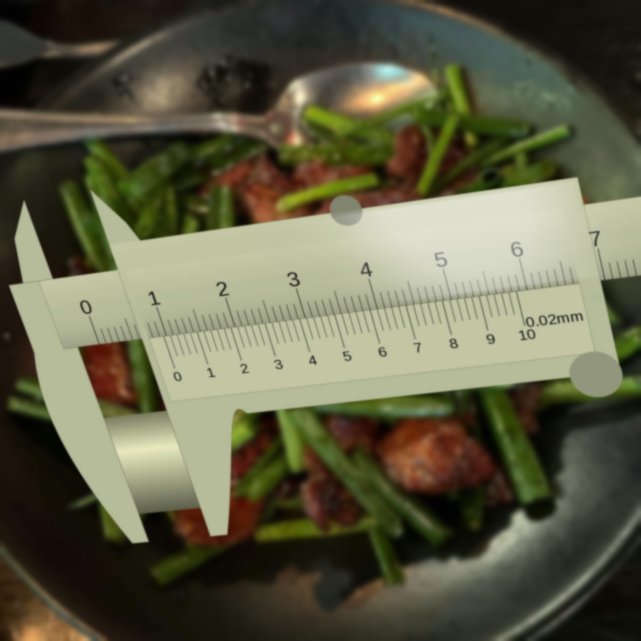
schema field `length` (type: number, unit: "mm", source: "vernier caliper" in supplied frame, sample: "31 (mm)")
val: 9.6 (mm)
